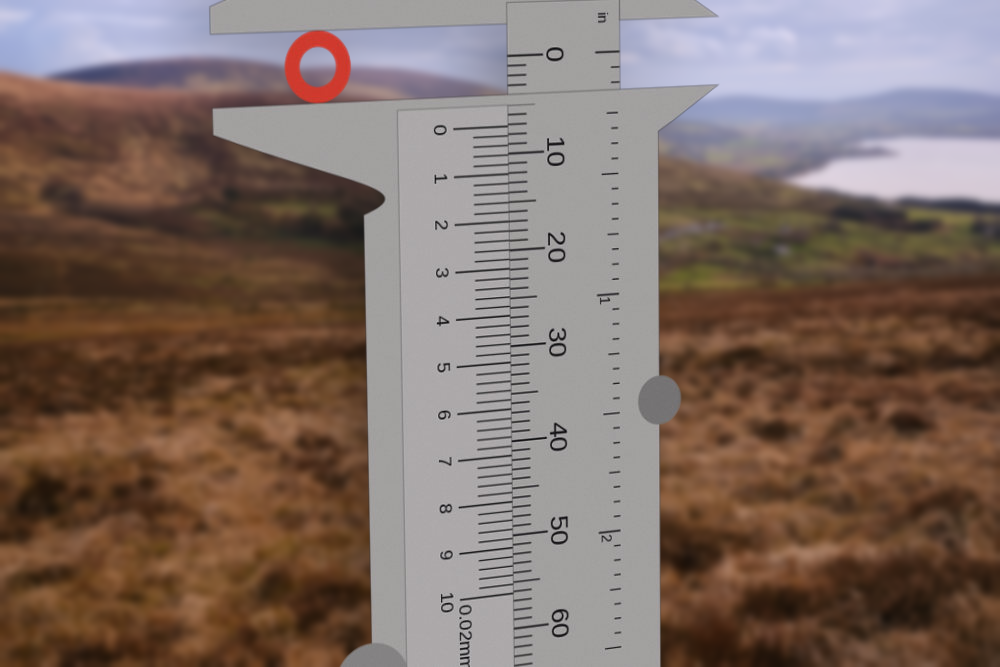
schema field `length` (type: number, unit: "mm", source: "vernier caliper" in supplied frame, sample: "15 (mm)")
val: 7.2 (mm)
